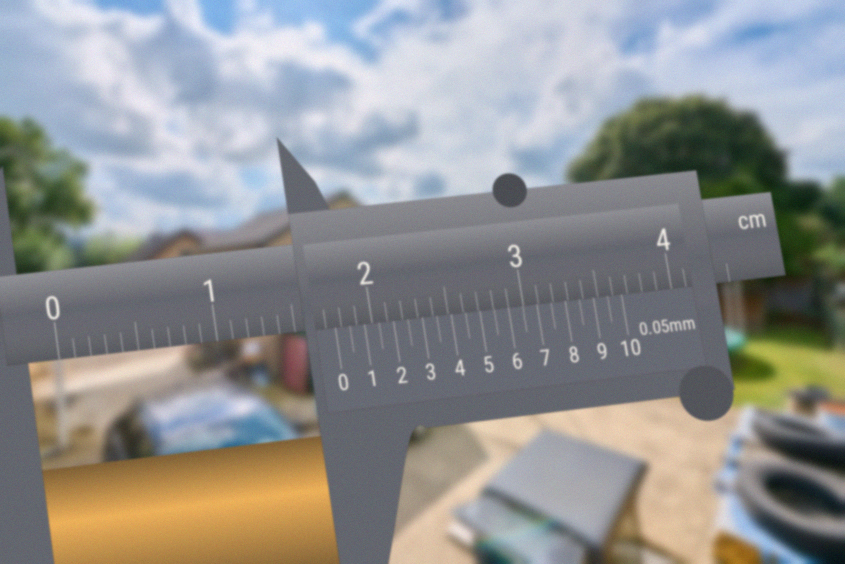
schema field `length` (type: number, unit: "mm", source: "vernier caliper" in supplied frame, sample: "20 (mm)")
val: 17.6 (mm)
